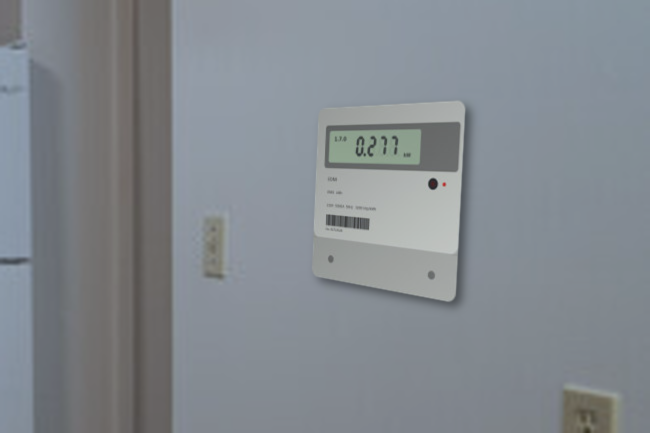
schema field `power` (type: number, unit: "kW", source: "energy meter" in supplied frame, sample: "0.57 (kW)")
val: 0.277 (kW)
